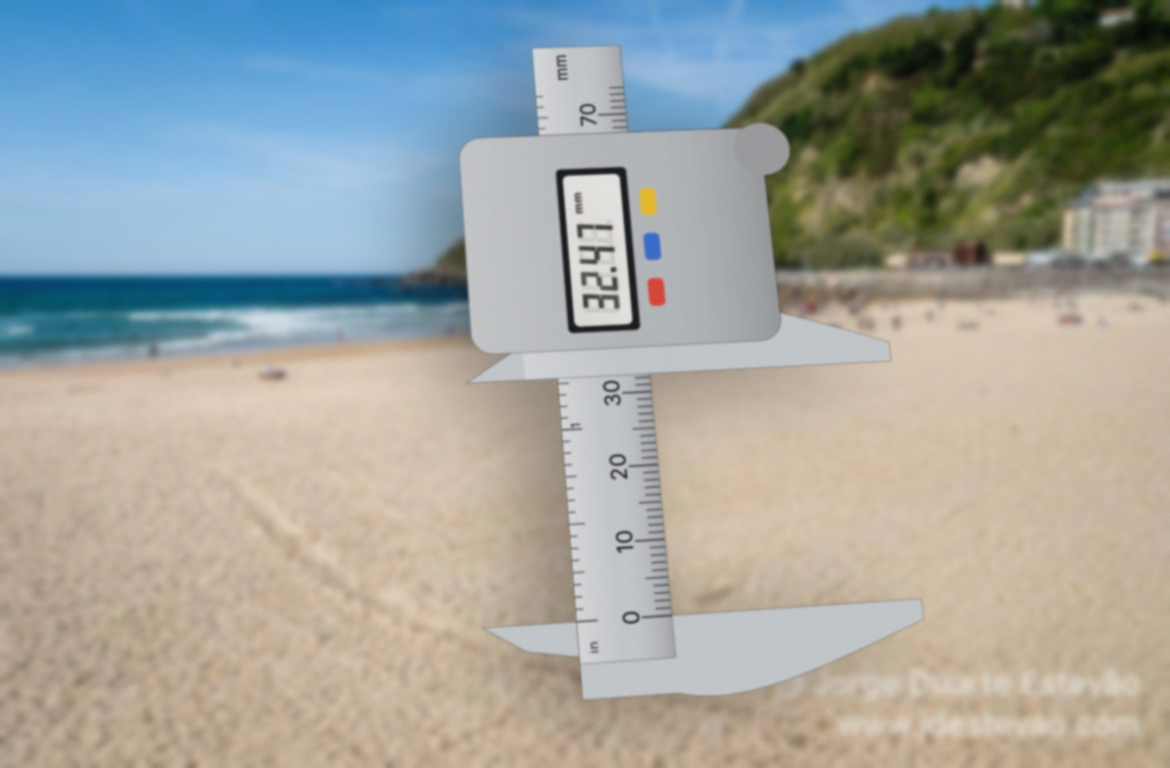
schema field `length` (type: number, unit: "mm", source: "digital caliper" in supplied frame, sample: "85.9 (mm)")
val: 32.47 (mm)
